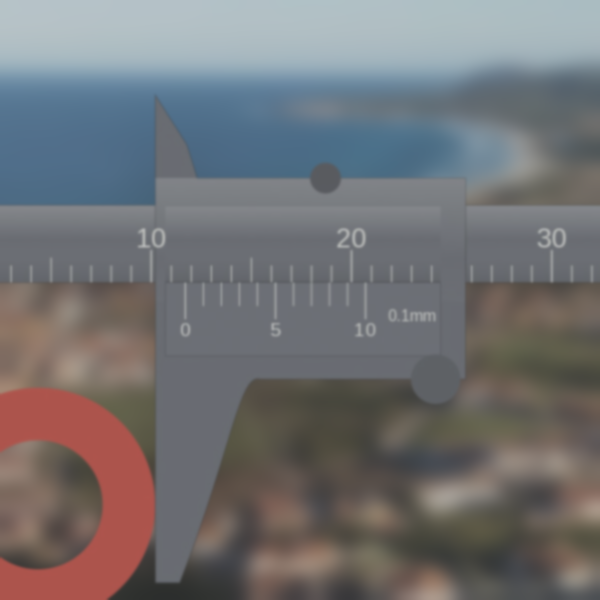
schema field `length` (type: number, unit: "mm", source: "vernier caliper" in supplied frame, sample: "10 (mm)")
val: 11.7 (mm)
